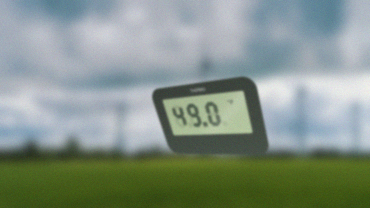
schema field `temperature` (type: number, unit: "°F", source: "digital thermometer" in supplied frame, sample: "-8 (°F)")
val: 49.0 (°F)
